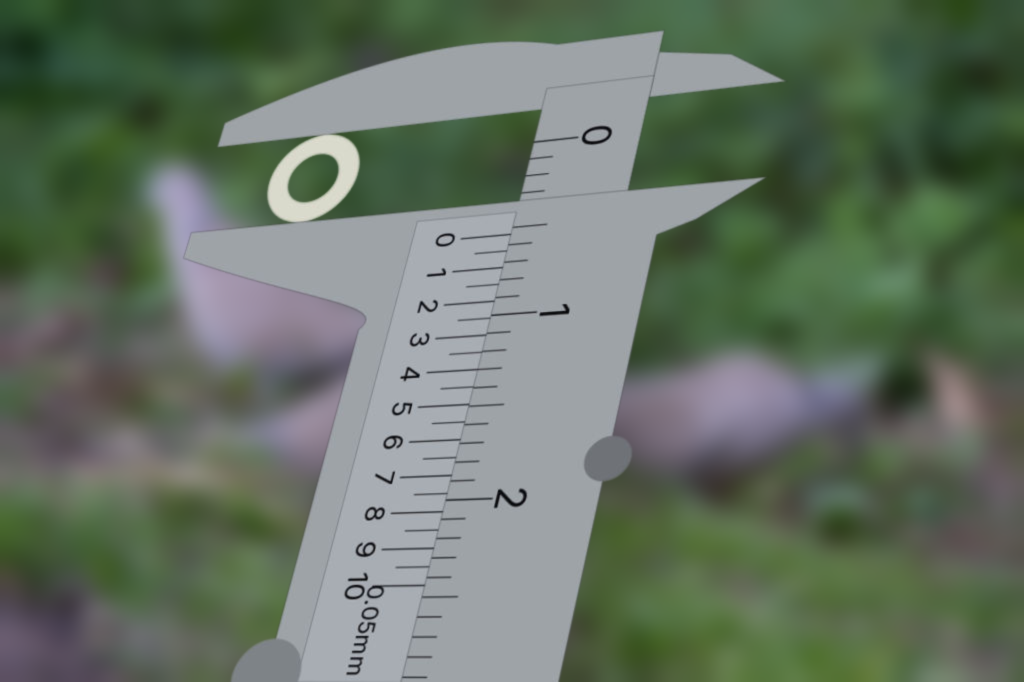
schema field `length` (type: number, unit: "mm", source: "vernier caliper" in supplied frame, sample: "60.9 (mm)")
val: 5.4 (mm)
